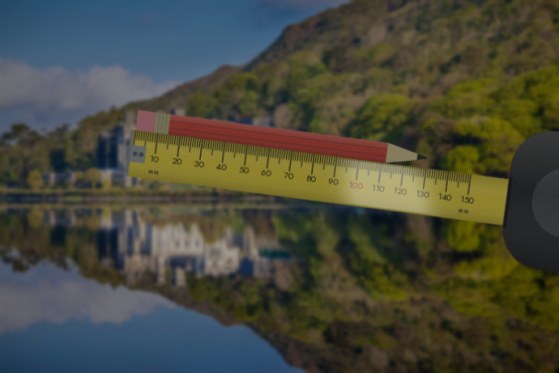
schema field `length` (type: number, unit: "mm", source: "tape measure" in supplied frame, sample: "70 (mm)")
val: 130 (mm)
